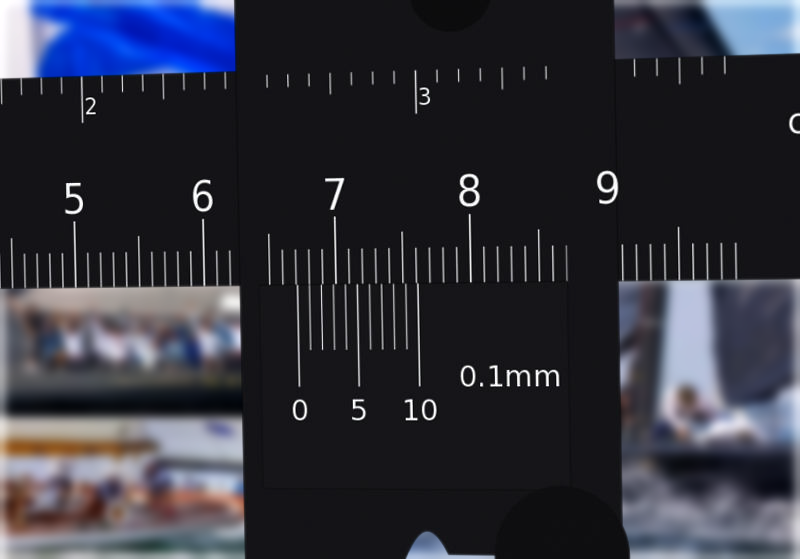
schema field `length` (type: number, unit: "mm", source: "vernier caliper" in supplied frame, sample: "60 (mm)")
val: 67.1 (mm)
